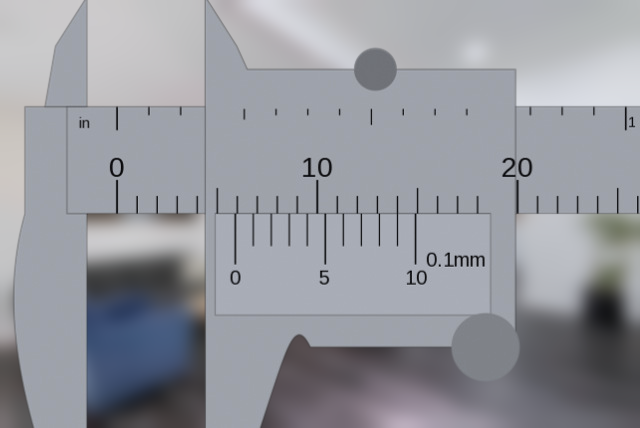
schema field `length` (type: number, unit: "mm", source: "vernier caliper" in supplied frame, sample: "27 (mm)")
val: 5.9 (mm)
